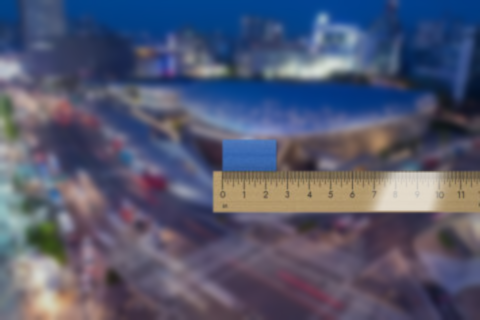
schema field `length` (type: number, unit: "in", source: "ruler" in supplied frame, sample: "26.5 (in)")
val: 2.5 (in)
